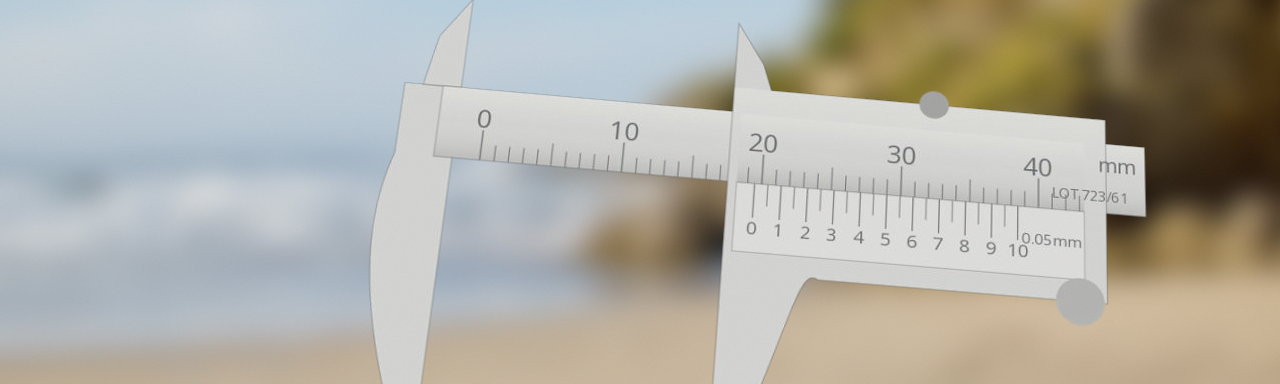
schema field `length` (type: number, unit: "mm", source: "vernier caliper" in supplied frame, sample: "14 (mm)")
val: 19.5 (mm)
